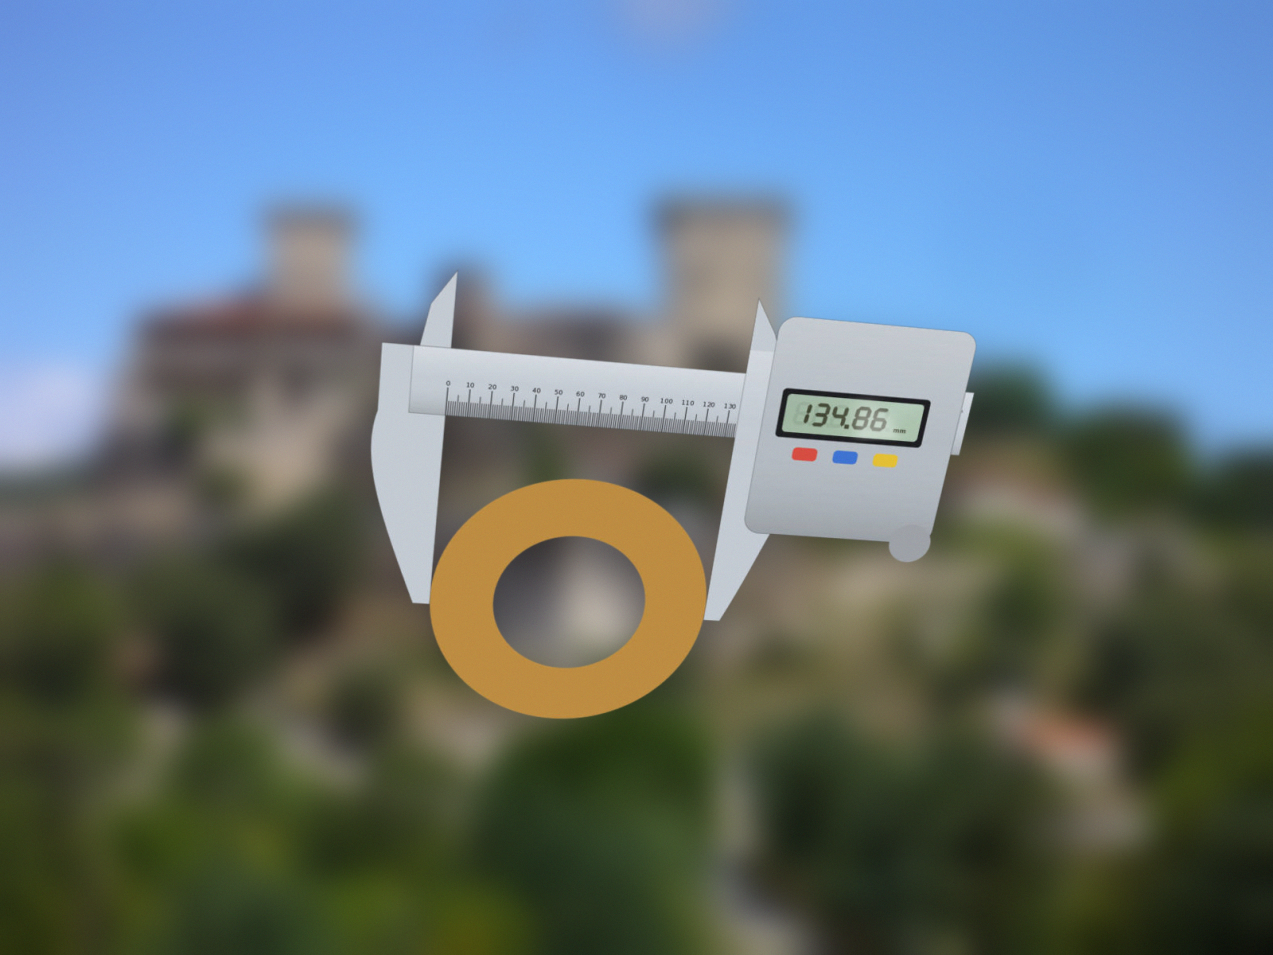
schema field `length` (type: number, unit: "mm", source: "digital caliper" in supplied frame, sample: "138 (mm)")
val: 134.86 (mm)
